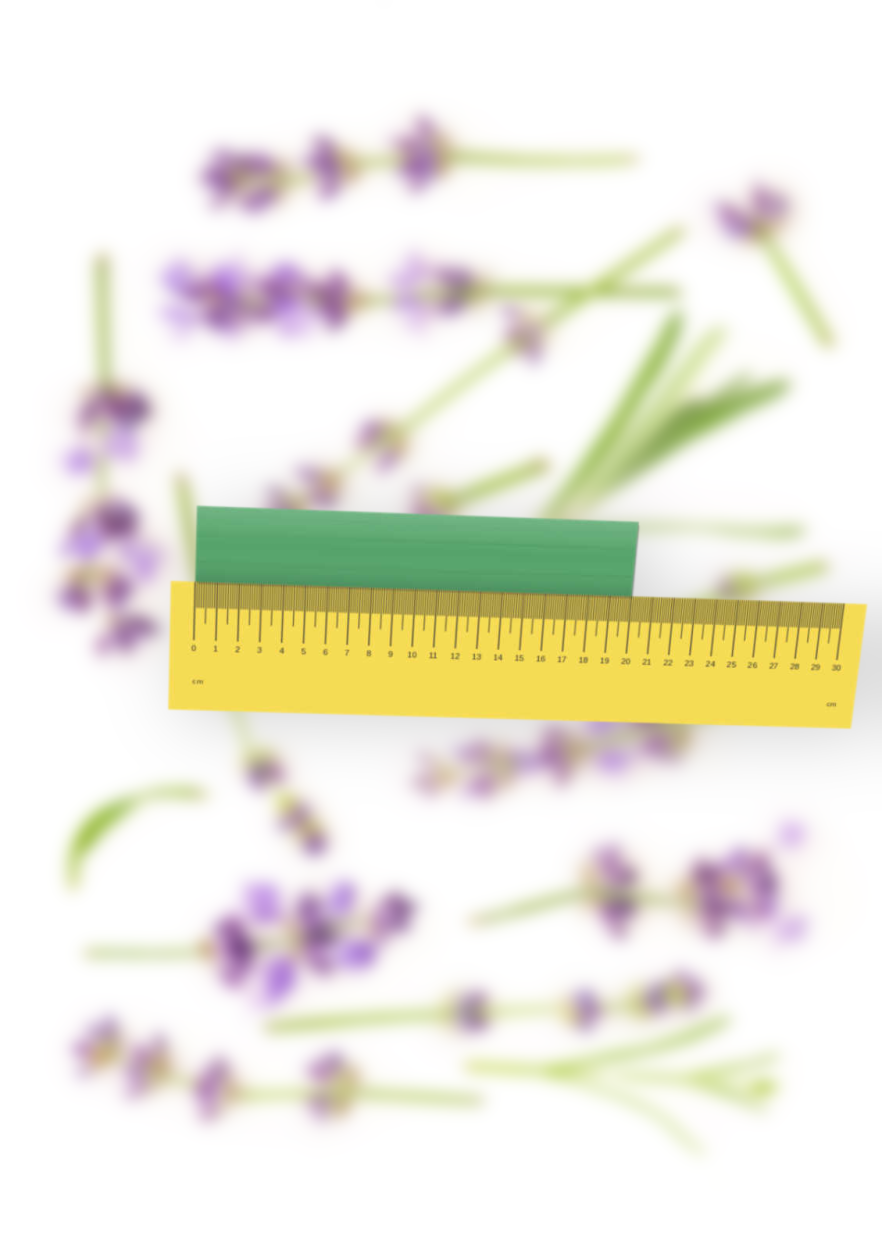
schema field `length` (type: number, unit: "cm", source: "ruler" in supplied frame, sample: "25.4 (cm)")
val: 20 (cm)
